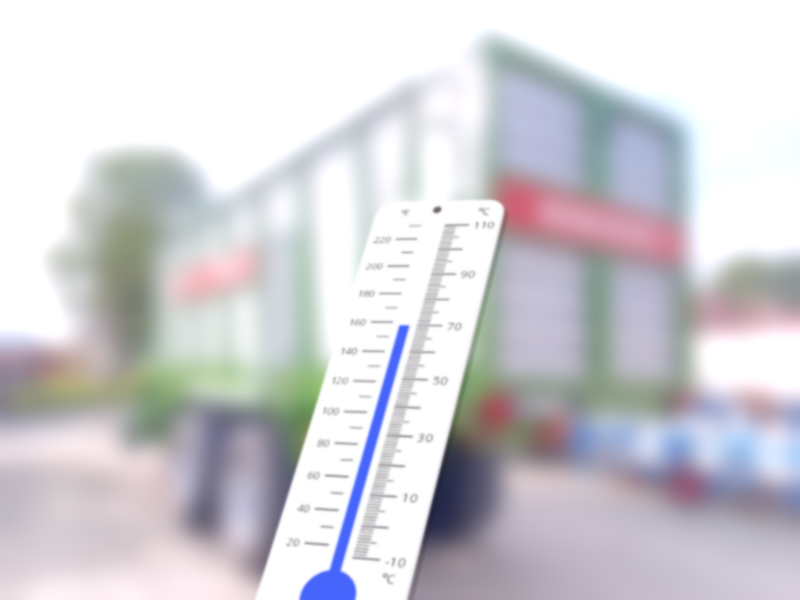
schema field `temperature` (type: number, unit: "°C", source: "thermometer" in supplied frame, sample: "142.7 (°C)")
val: 70 (°C)
